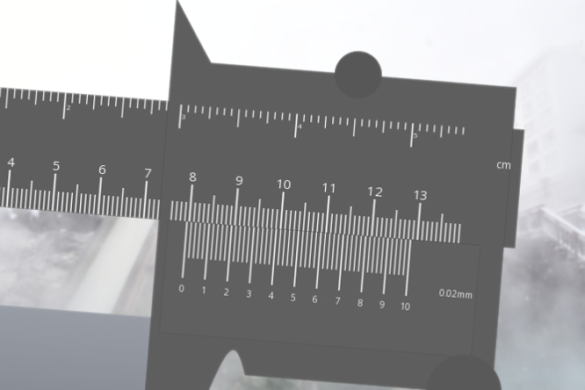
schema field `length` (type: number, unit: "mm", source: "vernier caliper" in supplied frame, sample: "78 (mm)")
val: 79.5 (mm)
